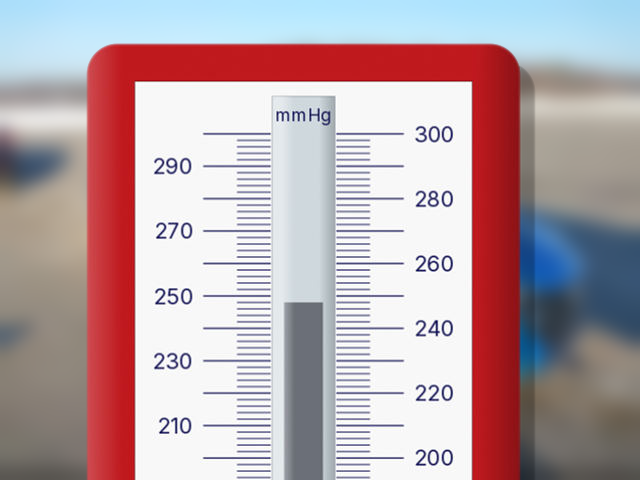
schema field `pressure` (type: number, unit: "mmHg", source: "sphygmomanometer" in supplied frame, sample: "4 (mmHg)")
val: 248 (mmHg)
